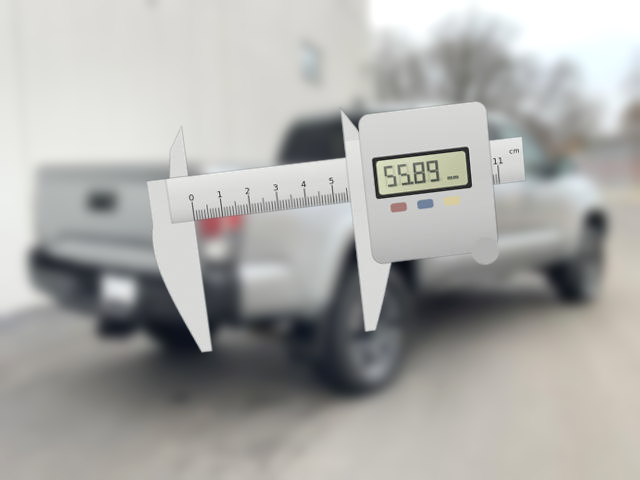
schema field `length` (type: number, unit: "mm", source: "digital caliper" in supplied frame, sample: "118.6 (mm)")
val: 55.89 (mm)
